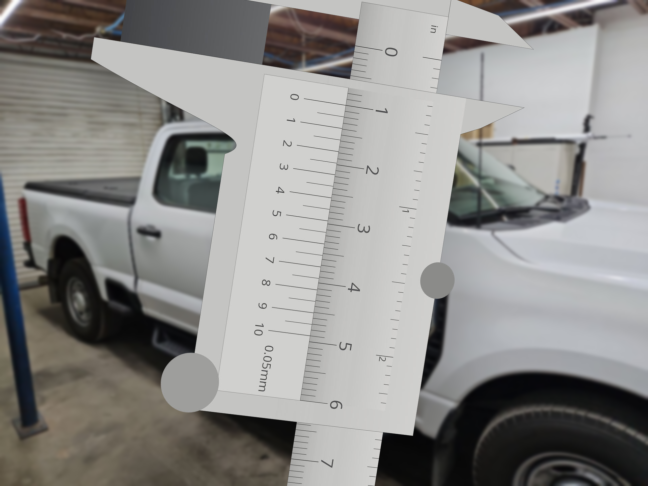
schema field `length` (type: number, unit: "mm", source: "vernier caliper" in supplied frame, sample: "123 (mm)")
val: 10.0 (mm)
